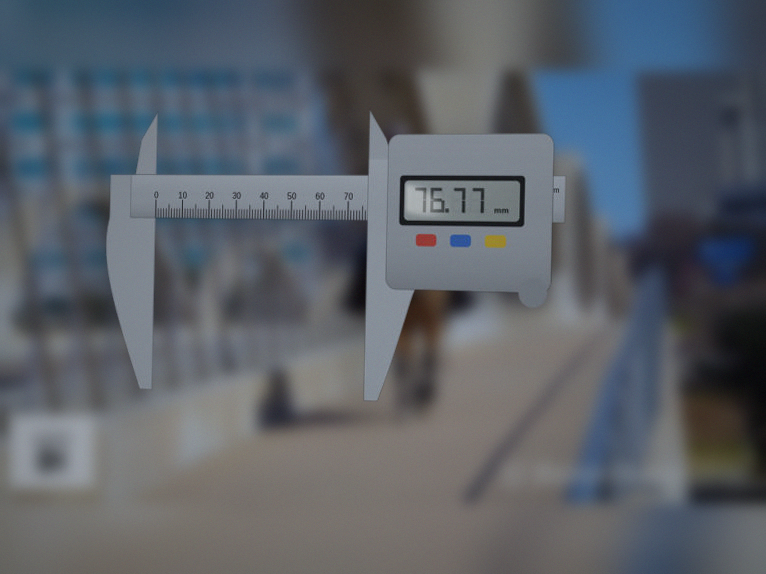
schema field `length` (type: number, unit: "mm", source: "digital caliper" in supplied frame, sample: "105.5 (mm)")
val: 76.77 (mm)
